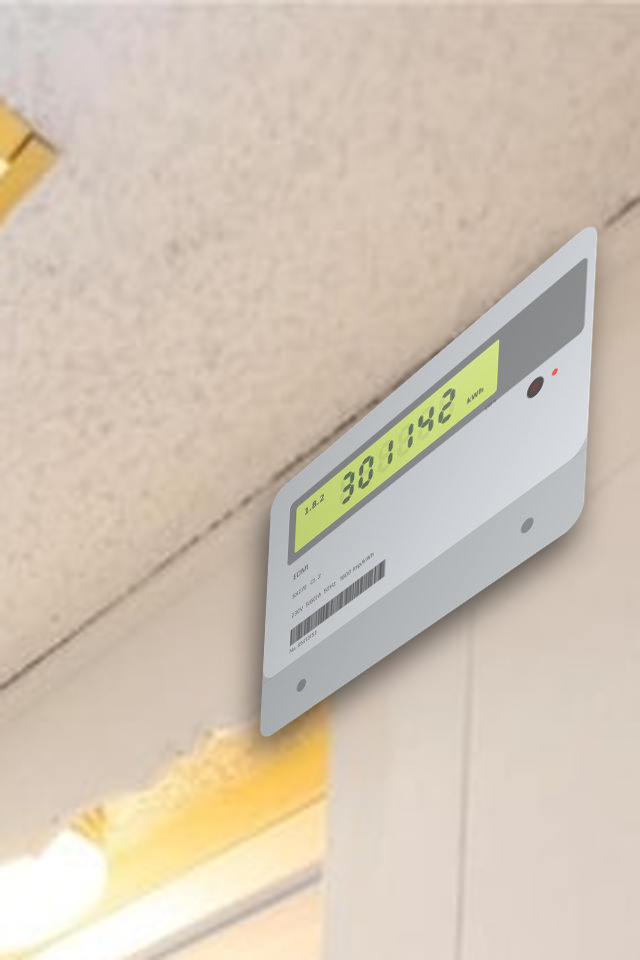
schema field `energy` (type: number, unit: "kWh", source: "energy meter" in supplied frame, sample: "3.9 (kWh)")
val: 301142 (kWh)
